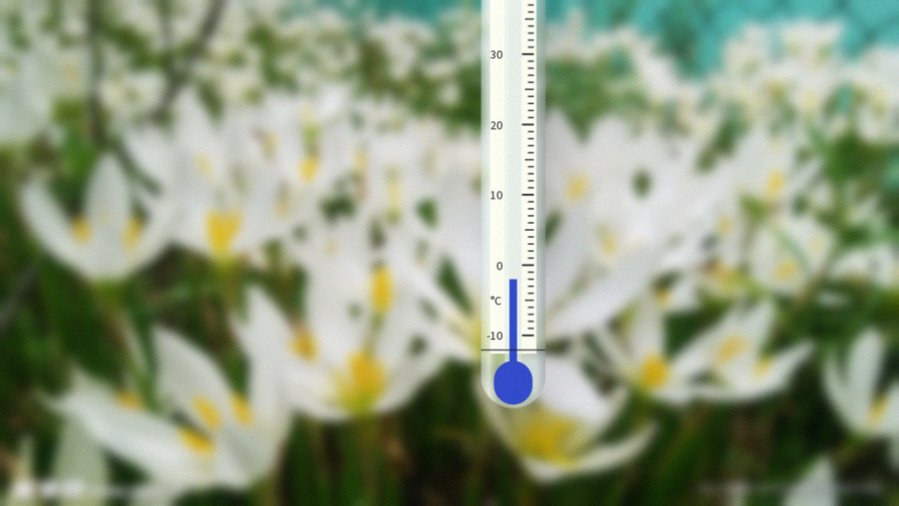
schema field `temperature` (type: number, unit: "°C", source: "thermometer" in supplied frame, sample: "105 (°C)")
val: -2 (°C)
